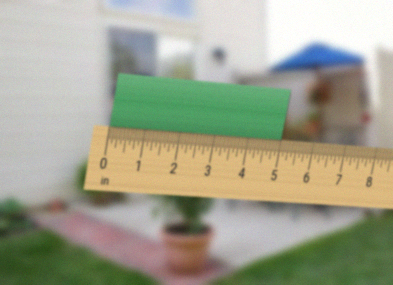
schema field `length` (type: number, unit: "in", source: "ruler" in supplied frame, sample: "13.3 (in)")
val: 5 (in)
